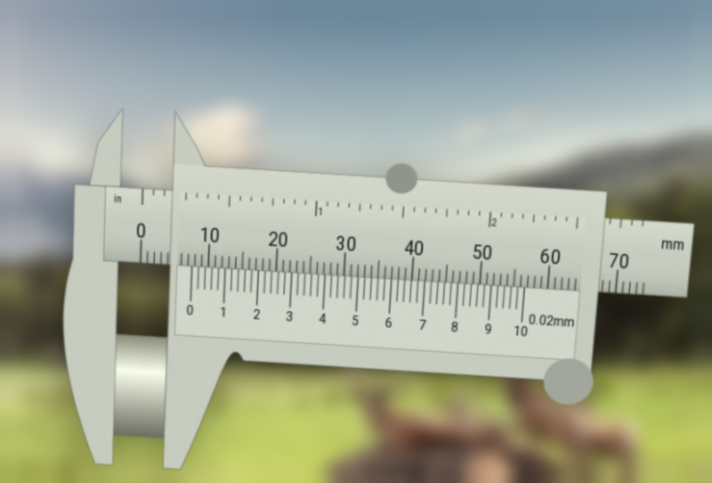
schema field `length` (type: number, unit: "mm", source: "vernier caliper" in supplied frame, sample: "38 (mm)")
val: 7.6 (mm)
